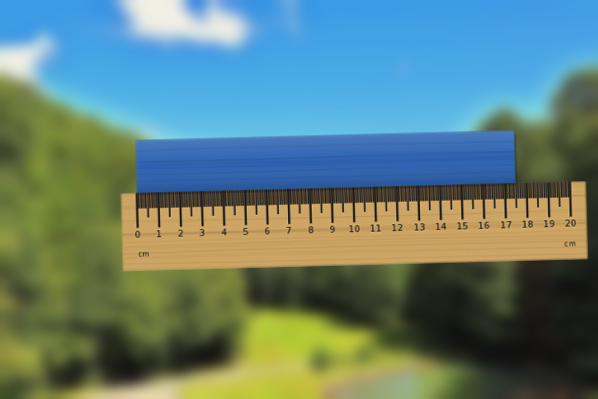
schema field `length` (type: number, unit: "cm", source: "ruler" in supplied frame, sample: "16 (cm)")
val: 17.5 (cm)
